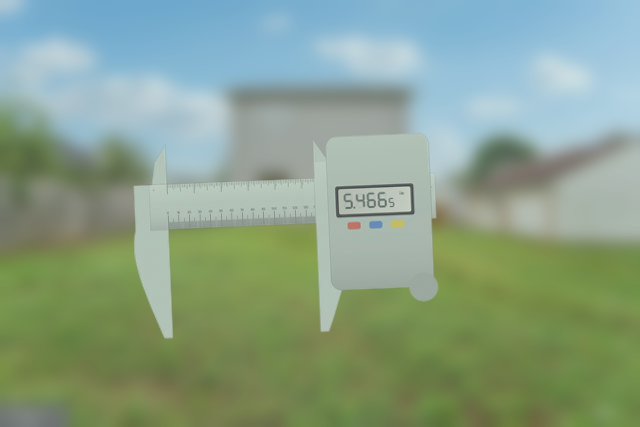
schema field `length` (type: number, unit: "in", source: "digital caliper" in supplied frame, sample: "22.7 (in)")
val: 5.4665 (in)
